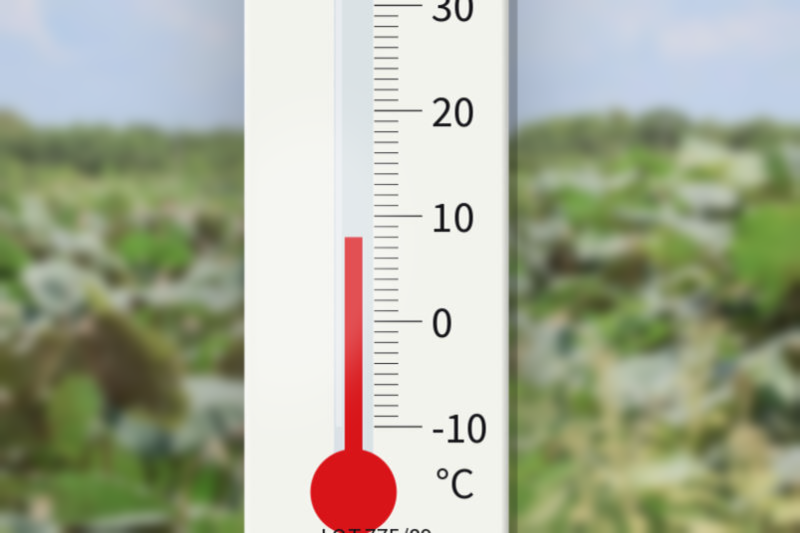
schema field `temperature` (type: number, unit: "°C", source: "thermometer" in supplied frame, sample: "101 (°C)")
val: 8 (°C)
